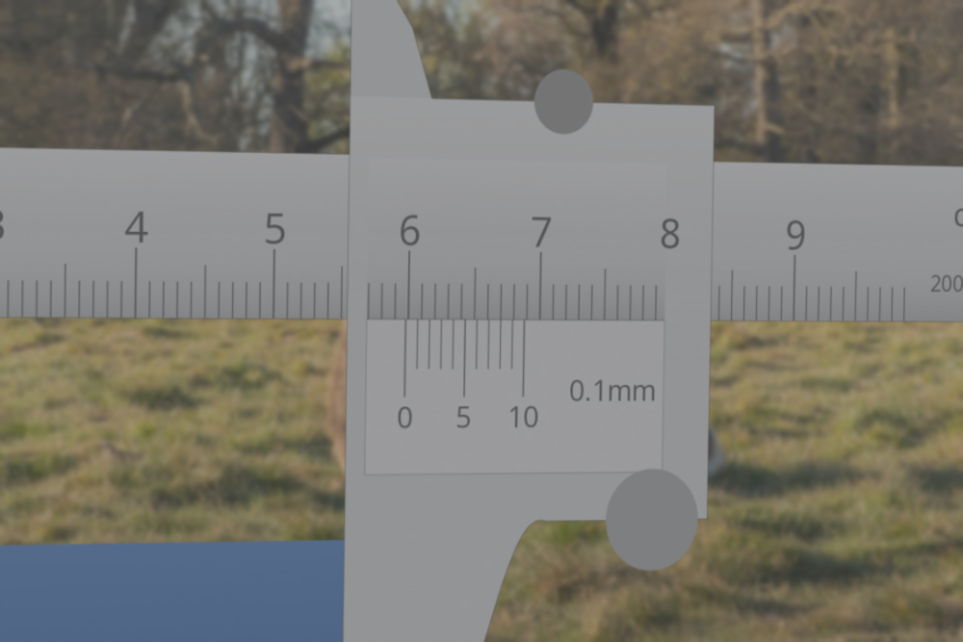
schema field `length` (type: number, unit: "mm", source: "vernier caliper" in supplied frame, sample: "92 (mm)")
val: 59.8 (mm)
